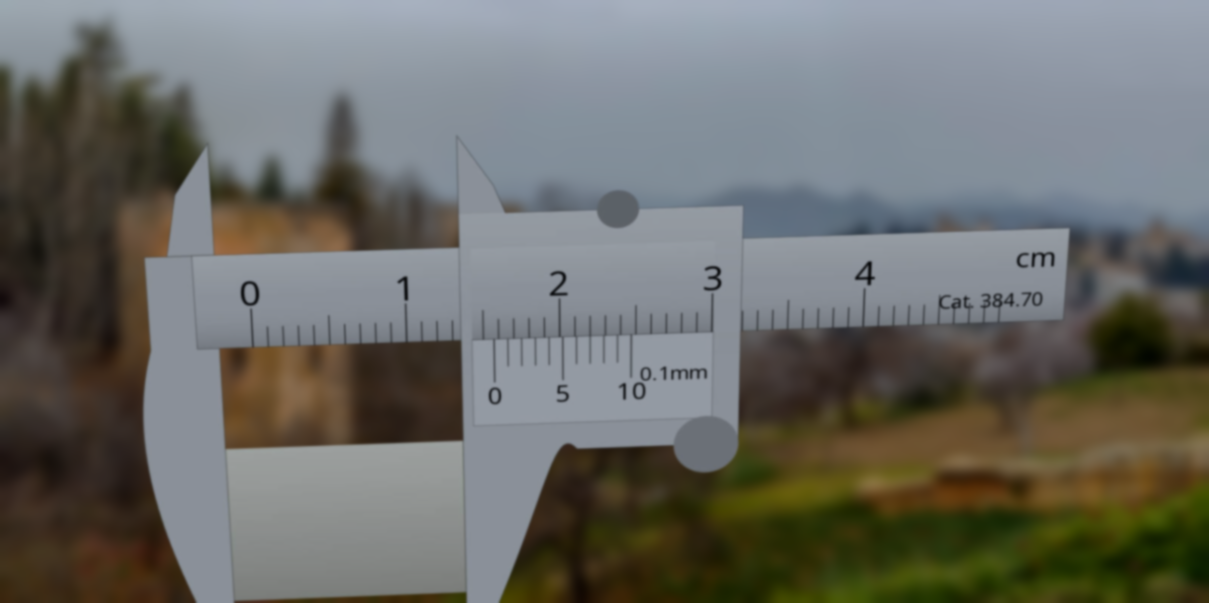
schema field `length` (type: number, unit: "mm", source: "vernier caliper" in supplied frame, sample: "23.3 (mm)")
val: 15.7 (mm)
